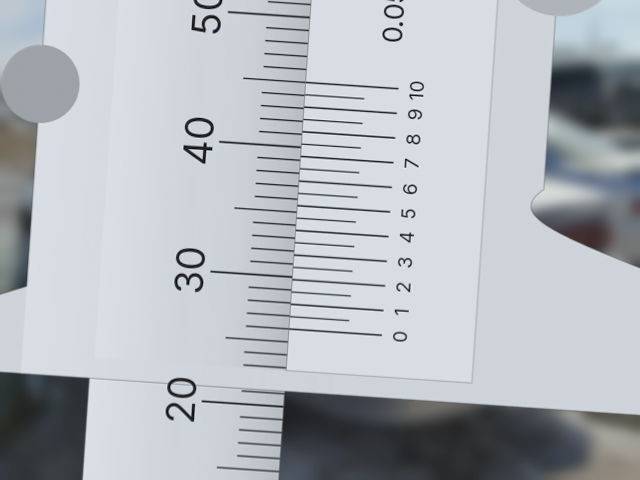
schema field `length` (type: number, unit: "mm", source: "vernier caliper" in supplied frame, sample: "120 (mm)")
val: 26.0 (mm)
